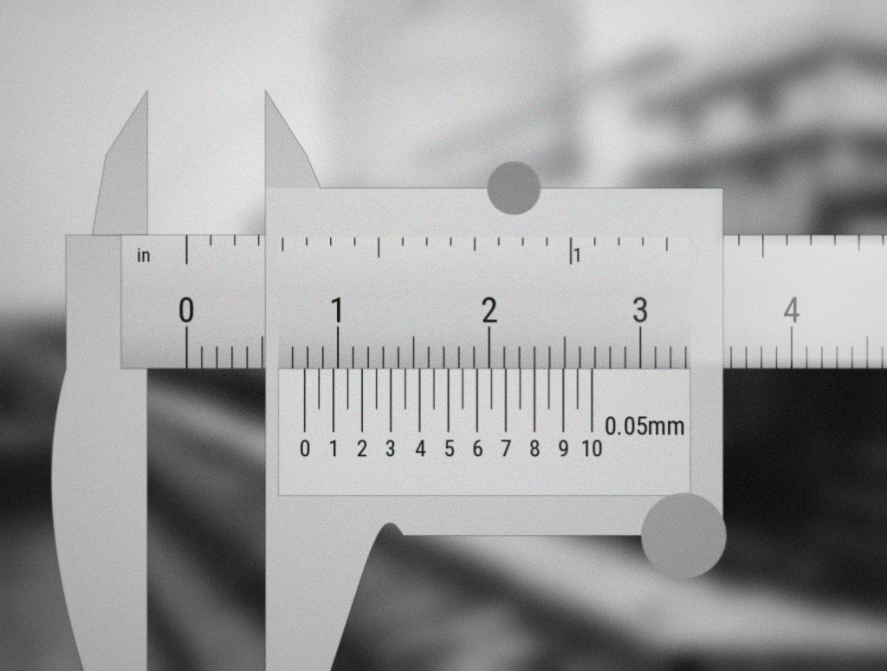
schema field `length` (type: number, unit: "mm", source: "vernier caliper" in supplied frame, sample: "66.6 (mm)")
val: 7.8 (mm)
